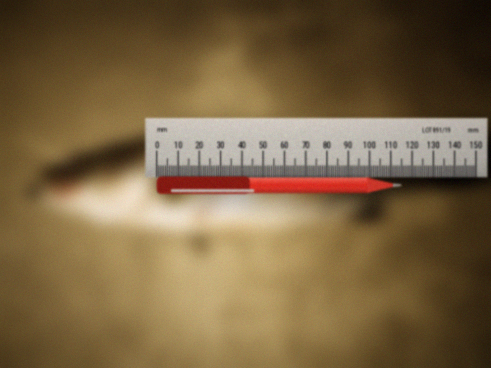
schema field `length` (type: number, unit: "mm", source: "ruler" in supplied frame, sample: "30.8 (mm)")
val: 115 (mm)
